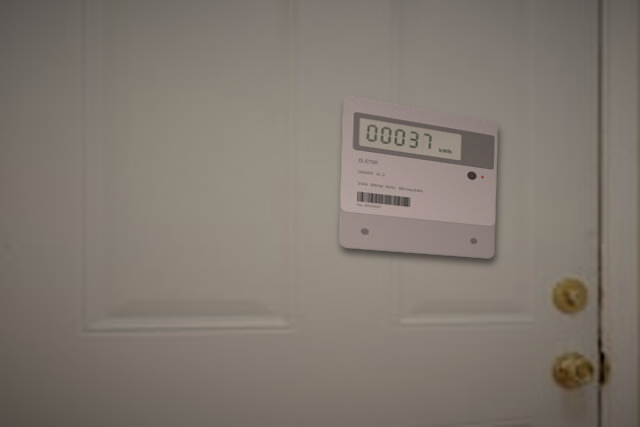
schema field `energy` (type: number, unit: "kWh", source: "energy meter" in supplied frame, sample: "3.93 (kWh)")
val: 37 (kWh)
